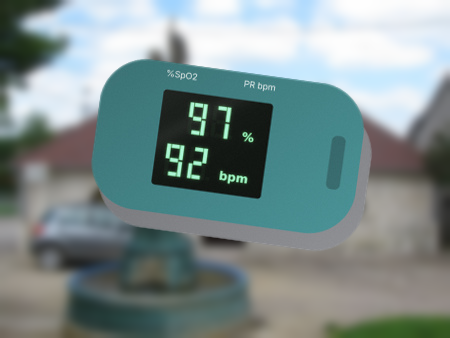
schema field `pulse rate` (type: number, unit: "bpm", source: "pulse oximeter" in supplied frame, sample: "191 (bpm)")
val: 92 (bpm)
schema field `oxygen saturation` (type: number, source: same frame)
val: 97 (%)
